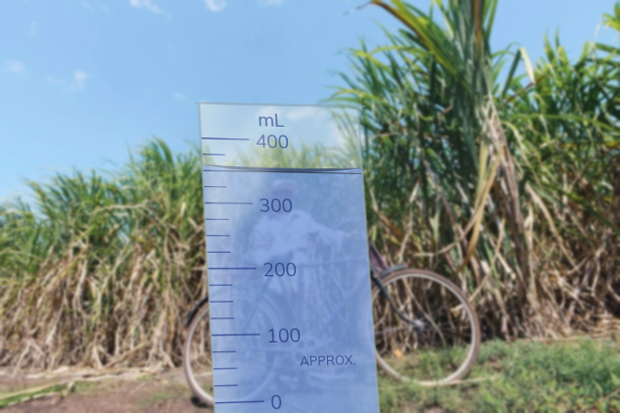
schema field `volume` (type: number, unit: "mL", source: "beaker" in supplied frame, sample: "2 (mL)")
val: 350 (mL)
